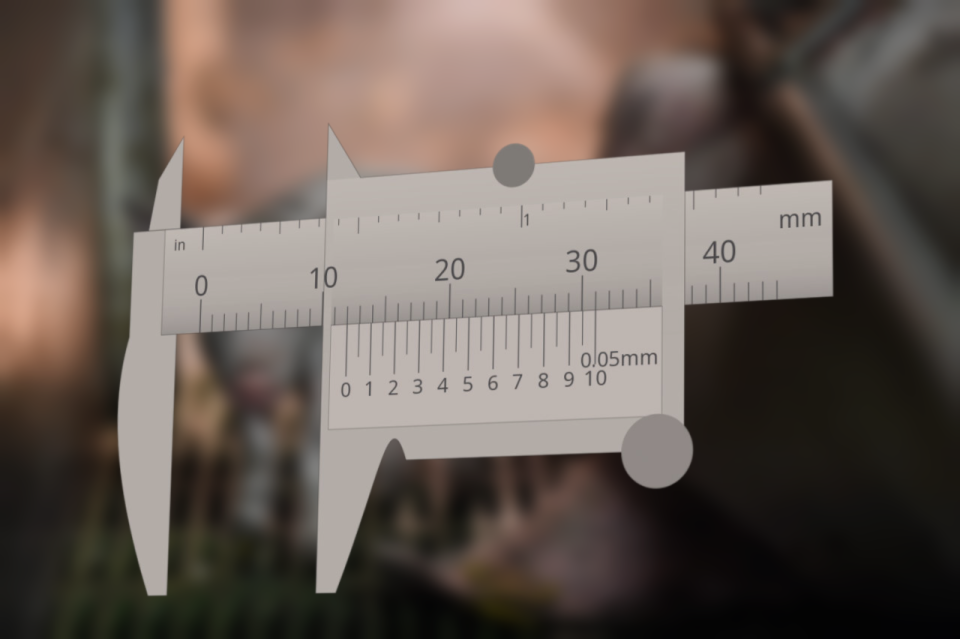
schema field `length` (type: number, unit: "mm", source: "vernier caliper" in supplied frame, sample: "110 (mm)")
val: 12.0 (mm)
